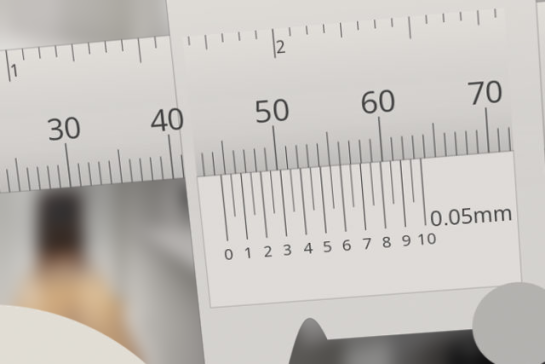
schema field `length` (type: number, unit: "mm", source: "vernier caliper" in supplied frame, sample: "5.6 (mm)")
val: 44.6 (mm)
